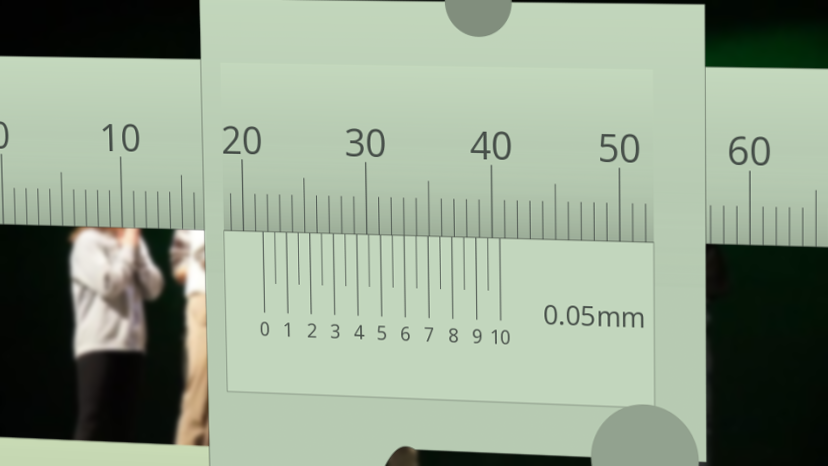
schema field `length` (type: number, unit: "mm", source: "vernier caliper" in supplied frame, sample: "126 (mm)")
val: 21.6 (mm)
